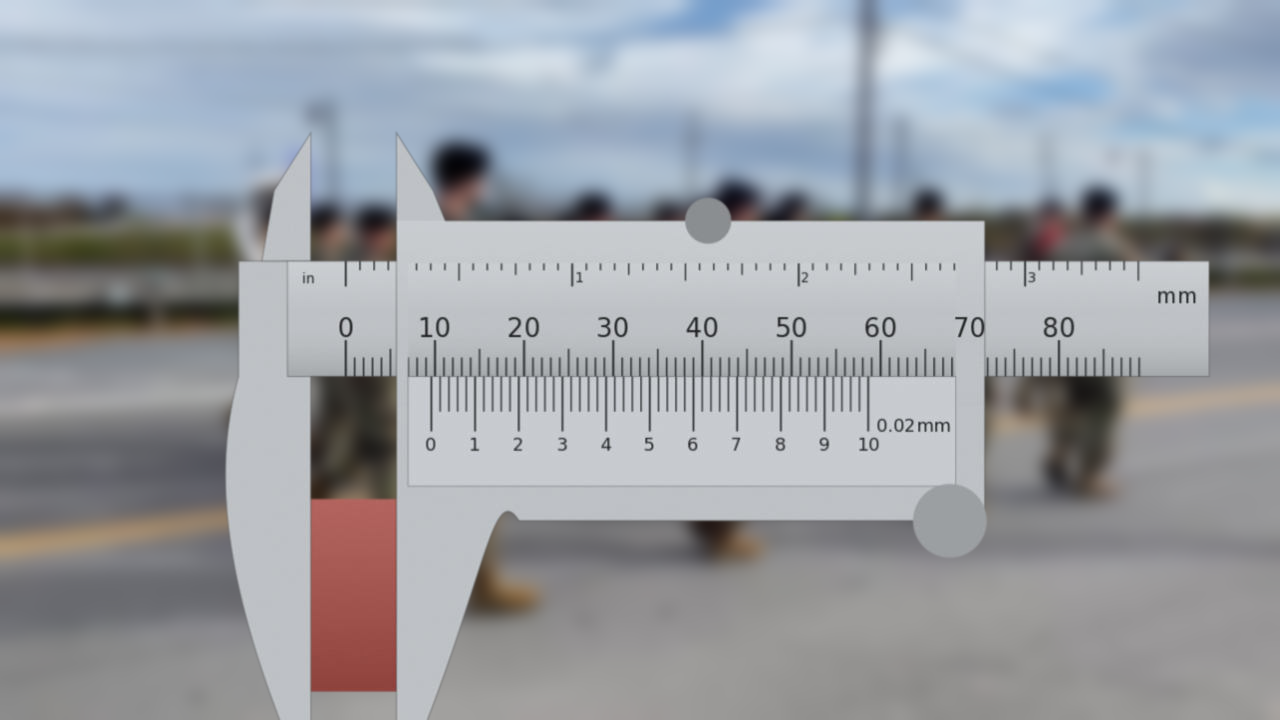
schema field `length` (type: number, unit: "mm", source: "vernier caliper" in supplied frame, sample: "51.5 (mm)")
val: 9.6 (mm)
